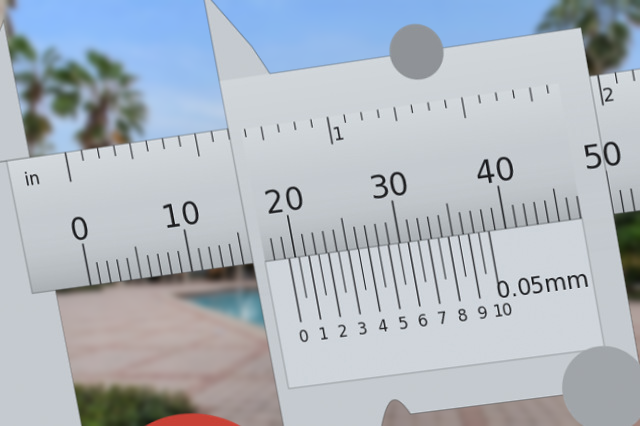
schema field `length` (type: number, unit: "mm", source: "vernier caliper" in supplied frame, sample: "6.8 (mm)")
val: 19.4 (mm)
